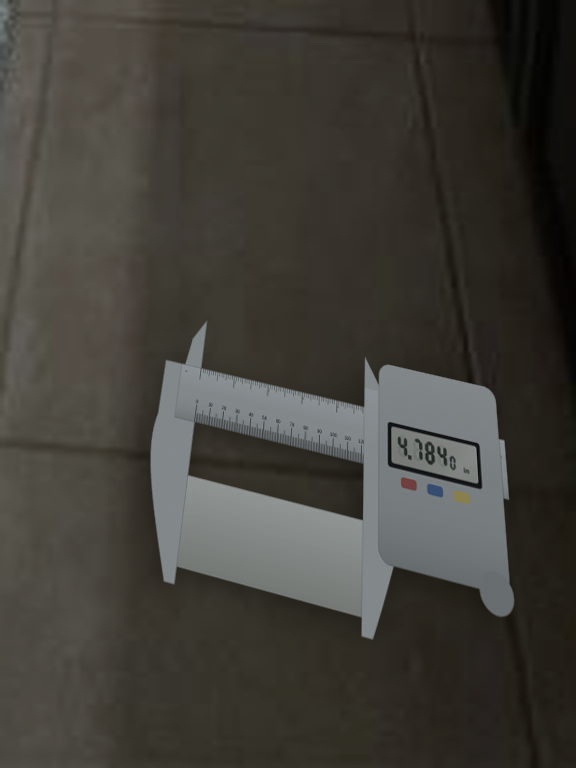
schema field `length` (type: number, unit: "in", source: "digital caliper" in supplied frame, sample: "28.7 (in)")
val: 4.7840 (in)
